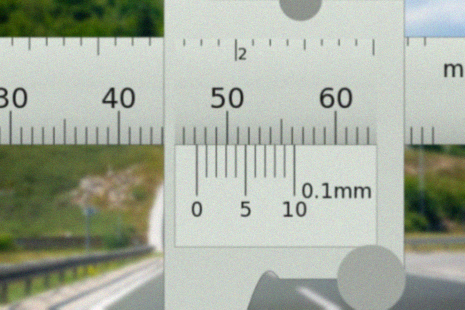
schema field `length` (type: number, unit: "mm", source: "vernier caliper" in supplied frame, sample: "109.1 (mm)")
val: 47.2 (mm)
